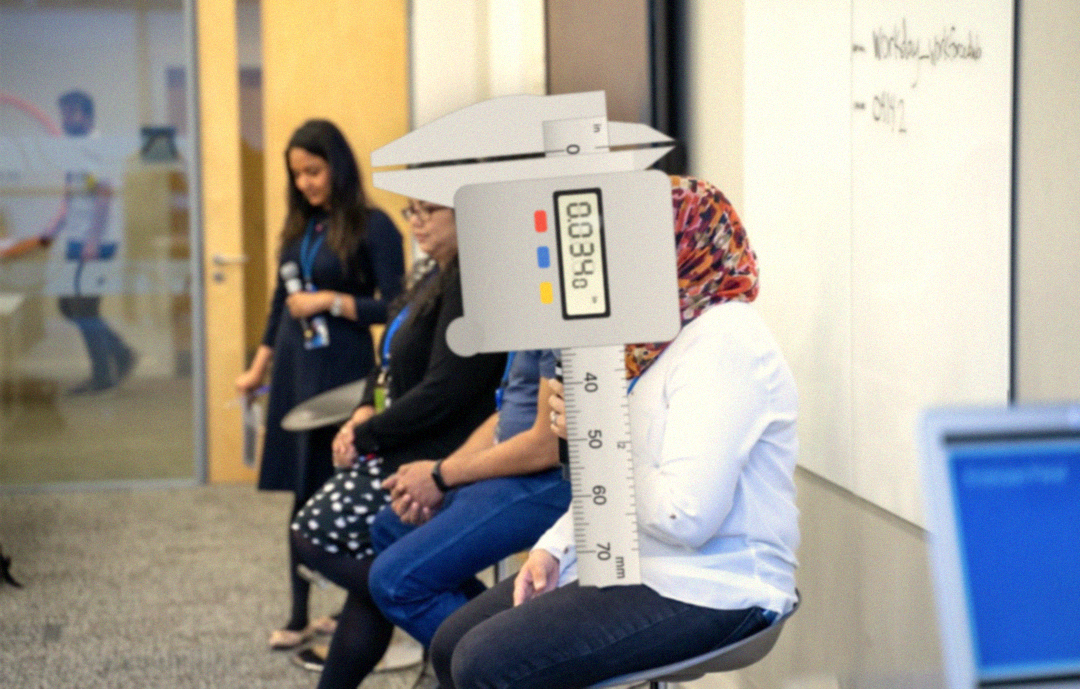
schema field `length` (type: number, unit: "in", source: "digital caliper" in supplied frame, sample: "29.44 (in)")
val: 0.0340 (in)
